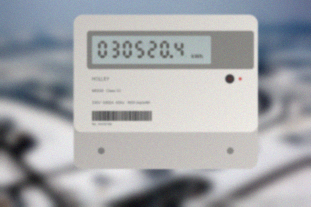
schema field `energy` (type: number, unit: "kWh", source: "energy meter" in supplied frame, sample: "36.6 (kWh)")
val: 30520.4 (kWh)
